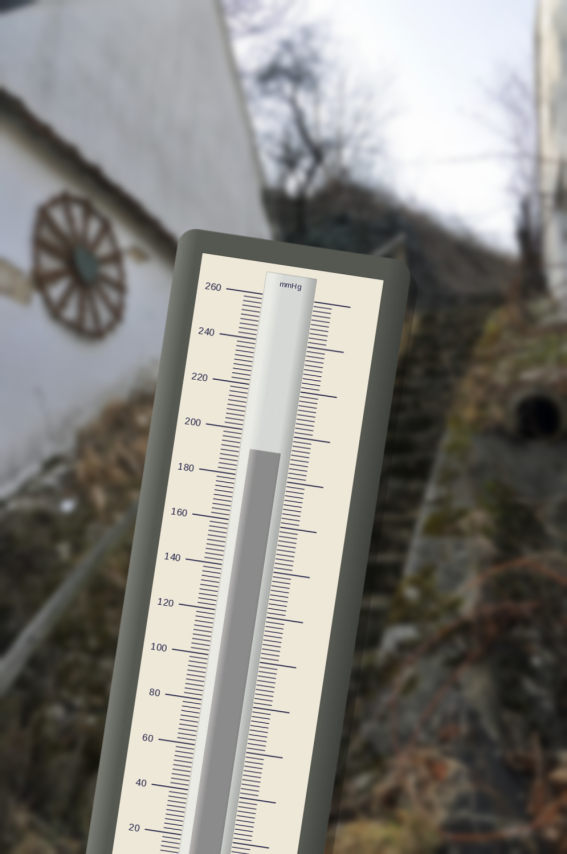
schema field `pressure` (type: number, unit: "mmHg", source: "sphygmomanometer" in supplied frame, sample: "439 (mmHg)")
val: 192 (mmHg)
